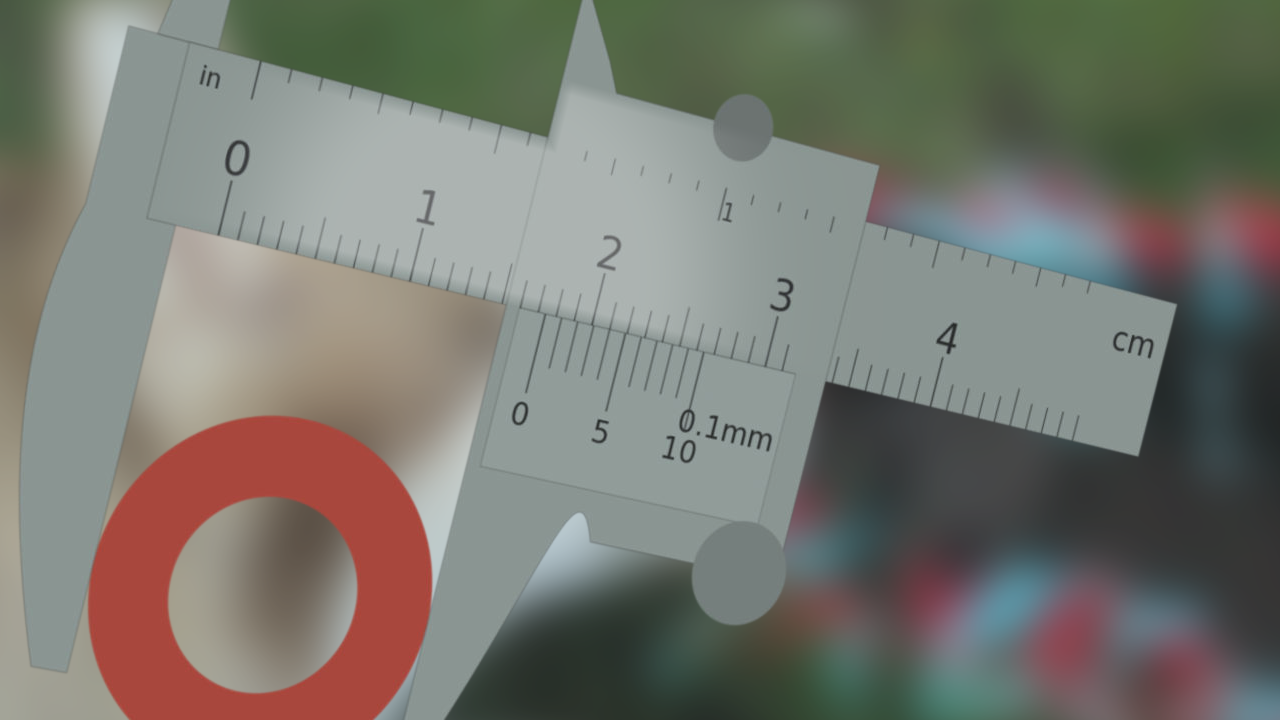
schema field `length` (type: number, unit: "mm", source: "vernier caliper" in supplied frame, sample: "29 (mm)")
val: 17.4 (mm)
